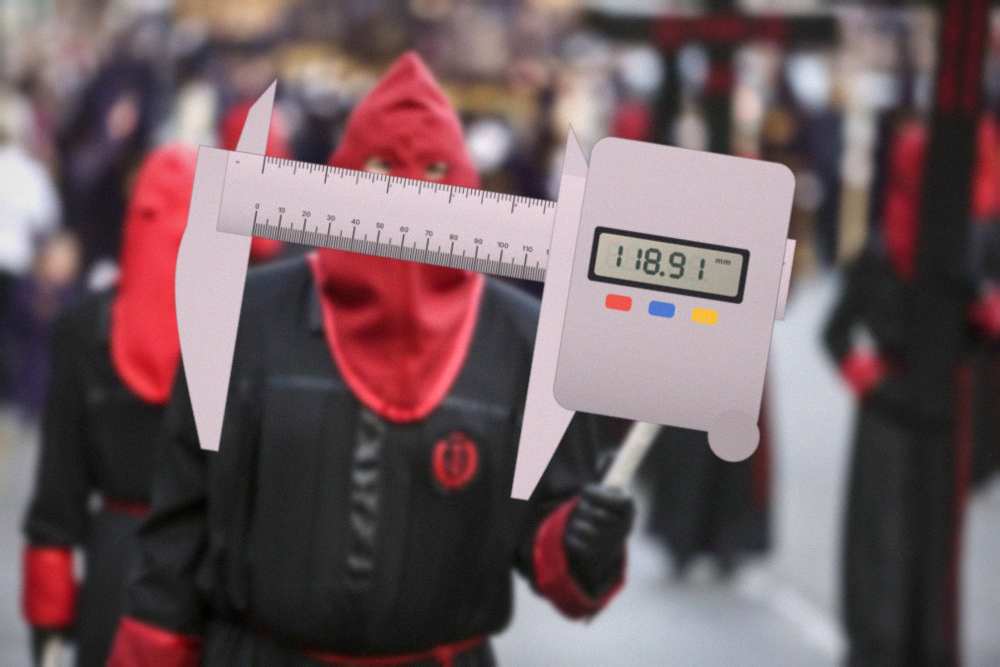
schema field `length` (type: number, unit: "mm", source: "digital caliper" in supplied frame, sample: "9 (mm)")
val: 118.91 (mm)
